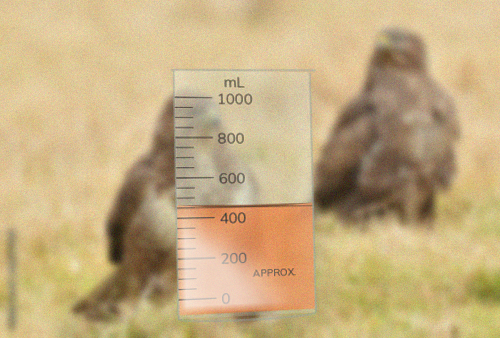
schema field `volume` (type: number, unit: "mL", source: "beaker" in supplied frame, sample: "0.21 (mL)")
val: 450 (mL)
